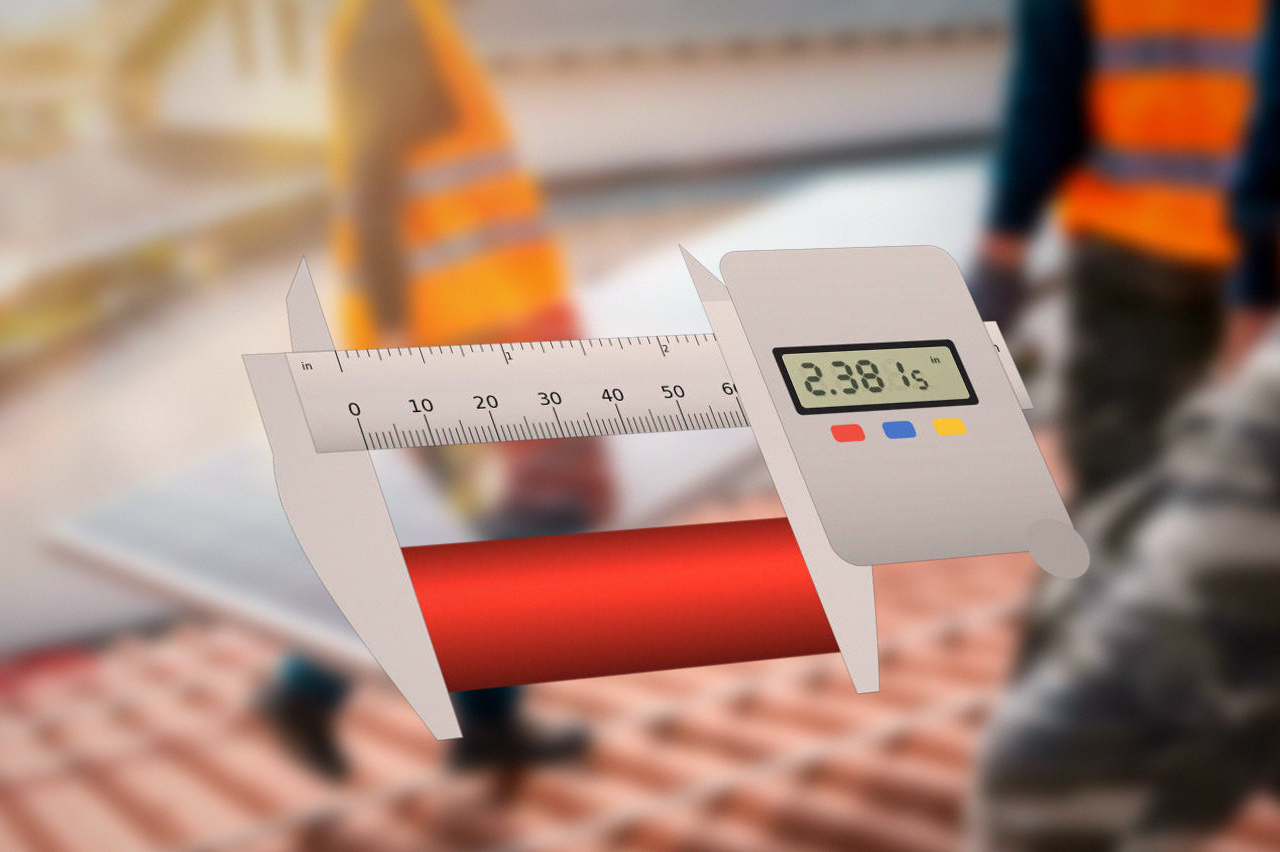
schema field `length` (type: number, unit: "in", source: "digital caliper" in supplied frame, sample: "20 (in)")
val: 2.3815 (in)
